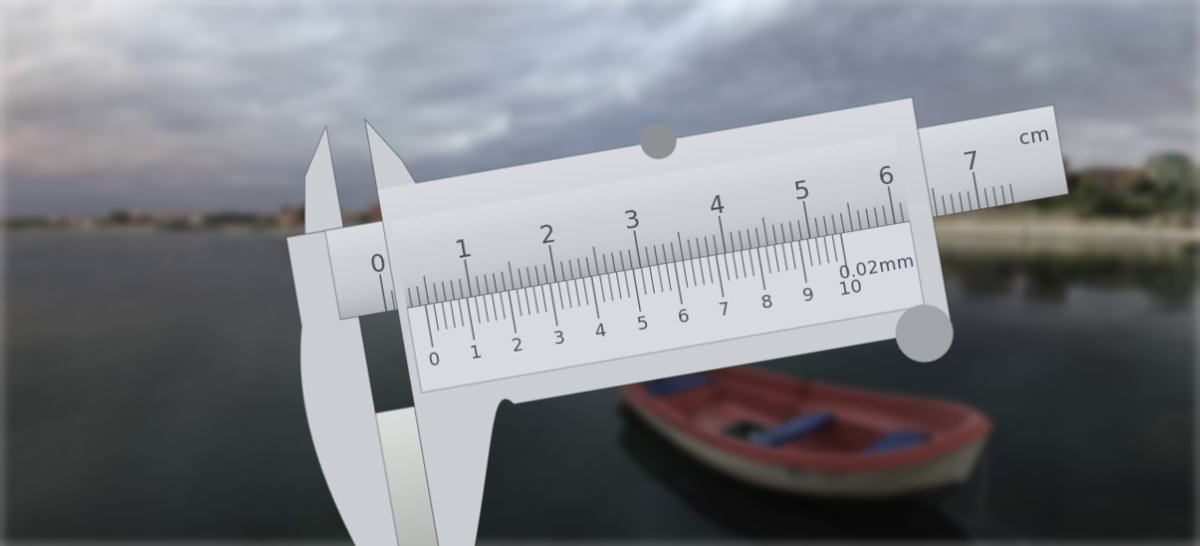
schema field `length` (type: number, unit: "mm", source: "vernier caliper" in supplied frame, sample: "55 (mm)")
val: 4.6 (mm)
